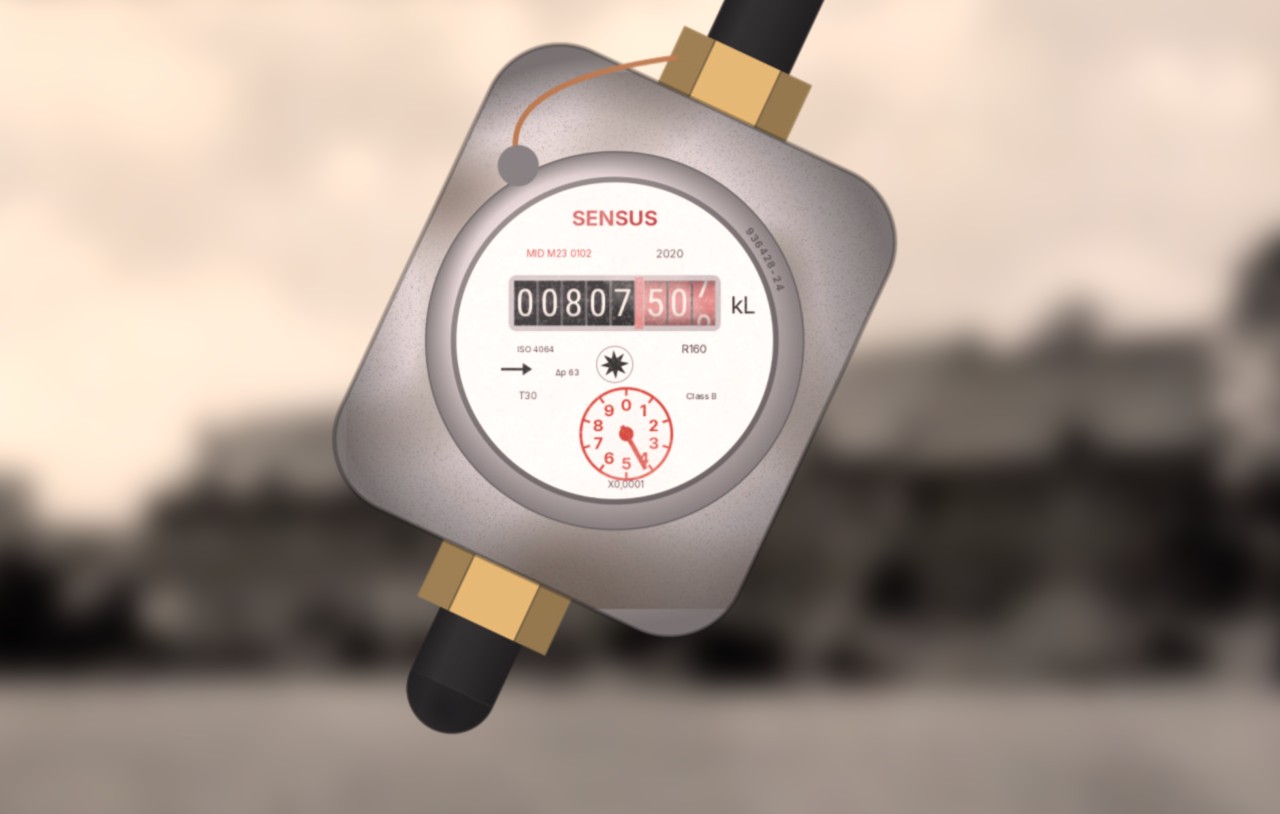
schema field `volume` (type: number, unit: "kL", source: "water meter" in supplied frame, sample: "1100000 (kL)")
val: 807.5074 (kL)
